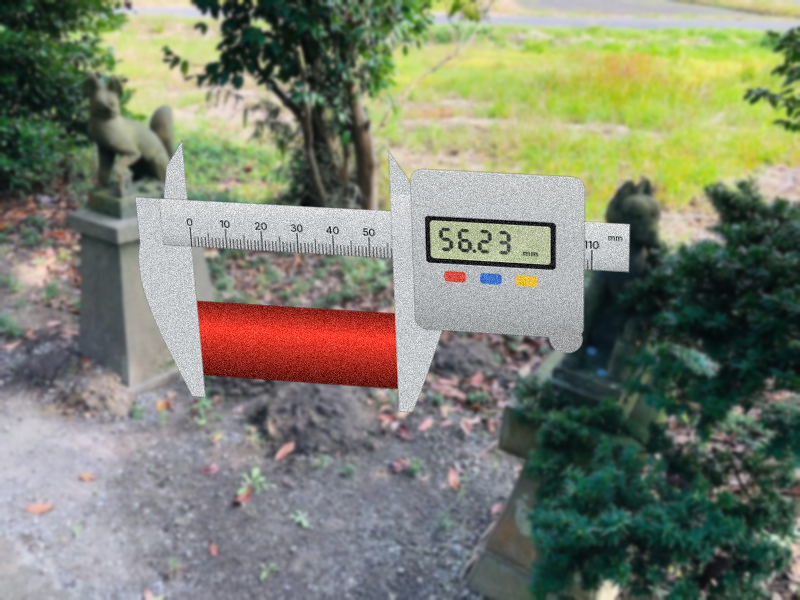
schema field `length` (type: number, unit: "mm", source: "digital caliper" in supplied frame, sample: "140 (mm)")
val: 56.23 (mm)
